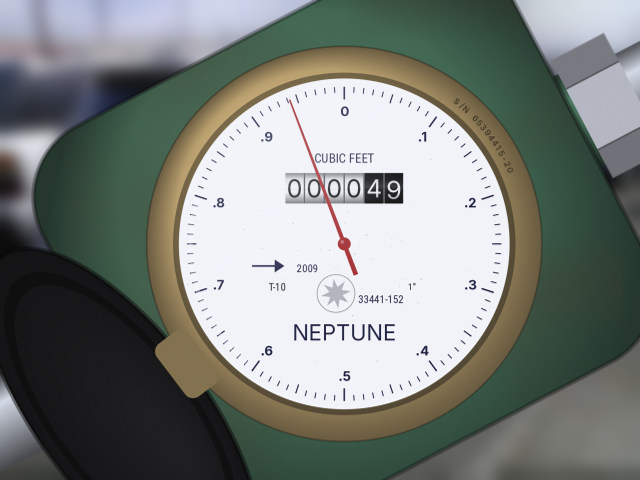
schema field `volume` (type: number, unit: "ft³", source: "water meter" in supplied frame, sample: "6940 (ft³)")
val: 48.94 (ft³)
